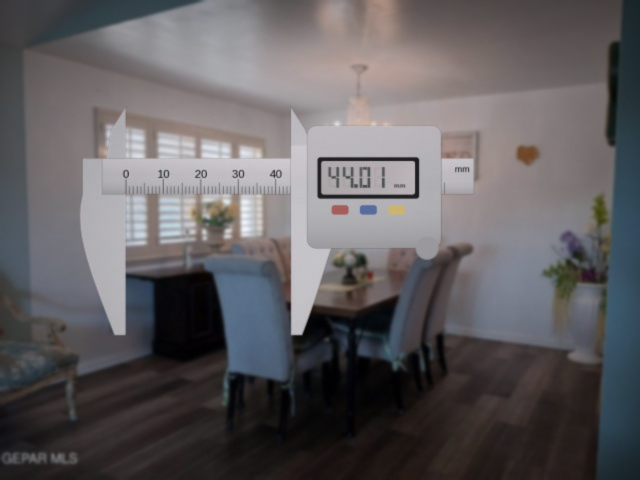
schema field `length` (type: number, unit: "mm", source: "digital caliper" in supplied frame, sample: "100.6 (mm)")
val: 44.01 (mm)
